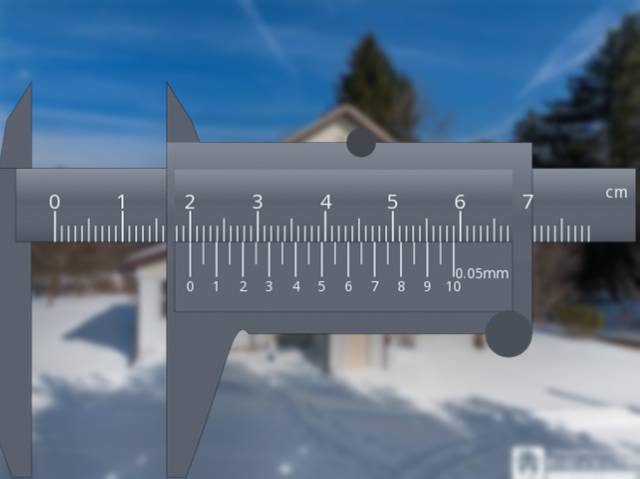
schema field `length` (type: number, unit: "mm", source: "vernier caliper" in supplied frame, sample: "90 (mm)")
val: 20.0 (mm)
